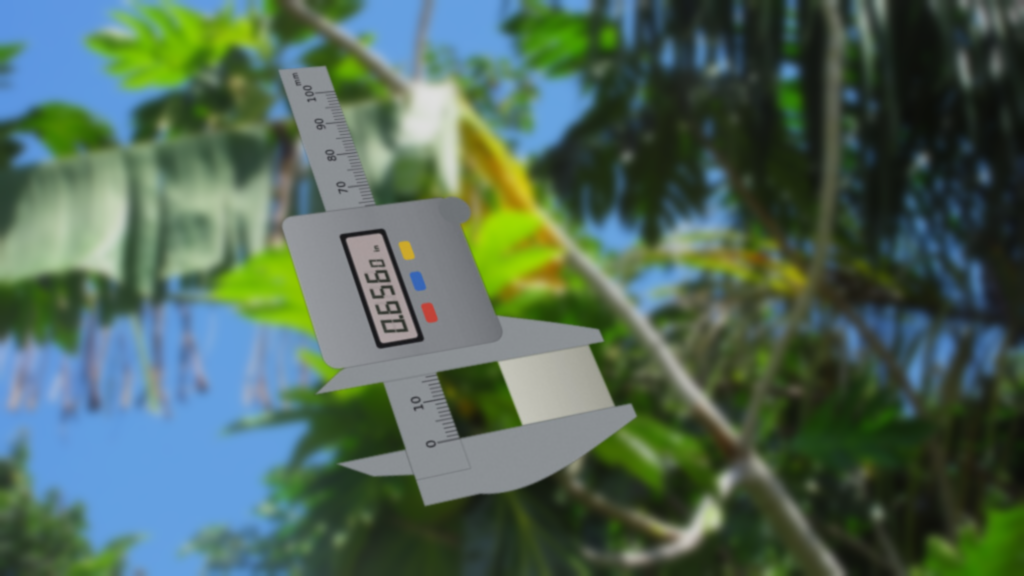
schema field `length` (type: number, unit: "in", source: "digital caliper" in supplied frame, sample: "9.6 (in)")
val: 0.6560 (in)
